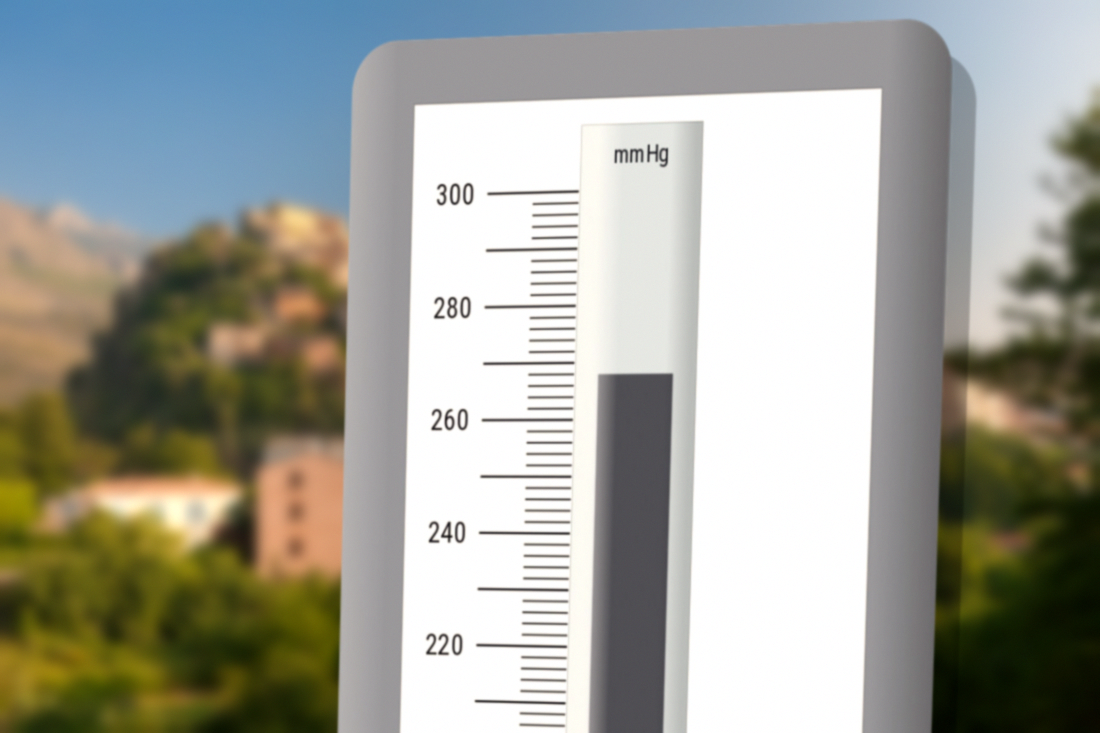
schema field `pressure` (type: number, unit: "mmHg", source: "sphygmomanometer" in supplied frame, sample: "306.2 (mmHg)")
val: 268 (mmHg)
